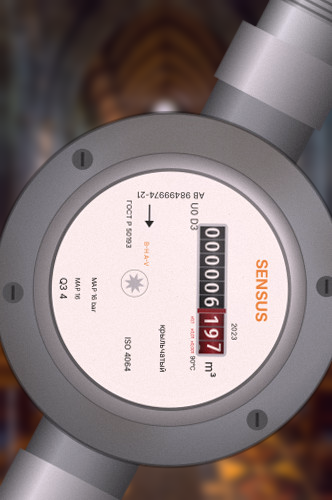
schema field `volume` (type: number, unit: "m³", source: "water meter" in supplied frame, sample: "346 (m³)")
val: 6.197 (m³)
